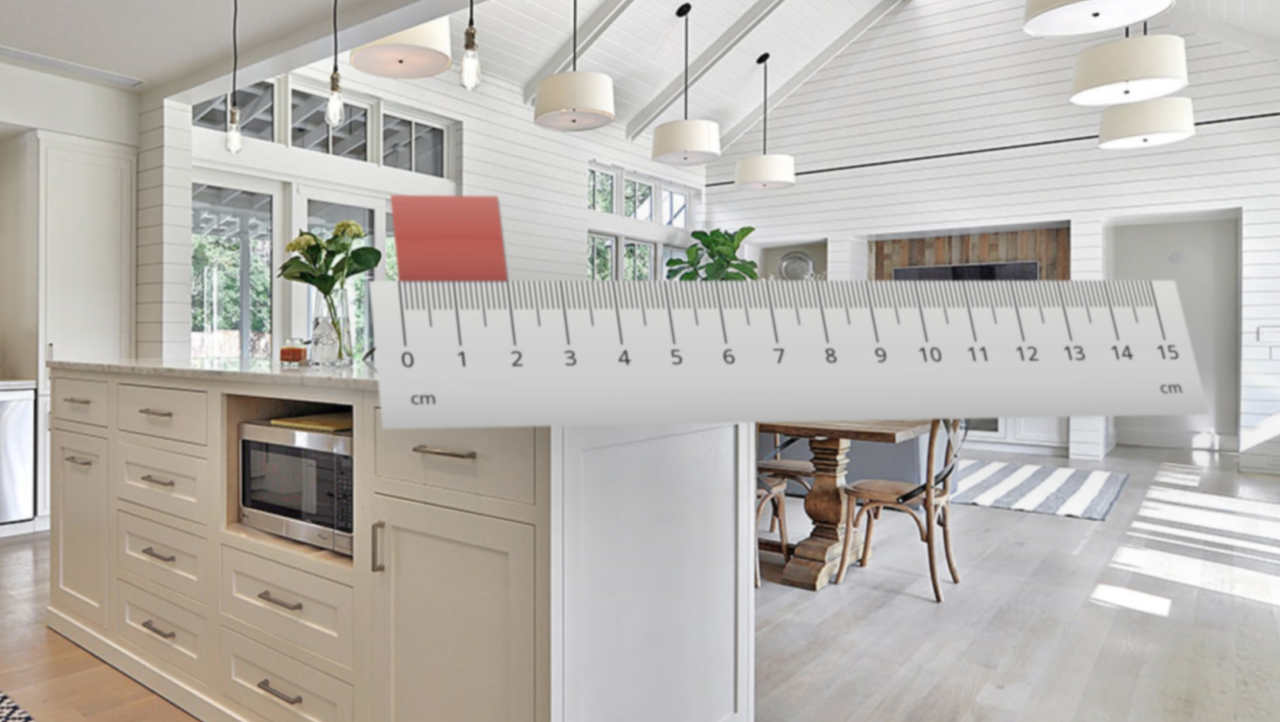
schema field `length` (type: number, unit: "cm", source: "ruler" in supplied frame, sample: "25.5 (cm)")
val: 2 (cm)
